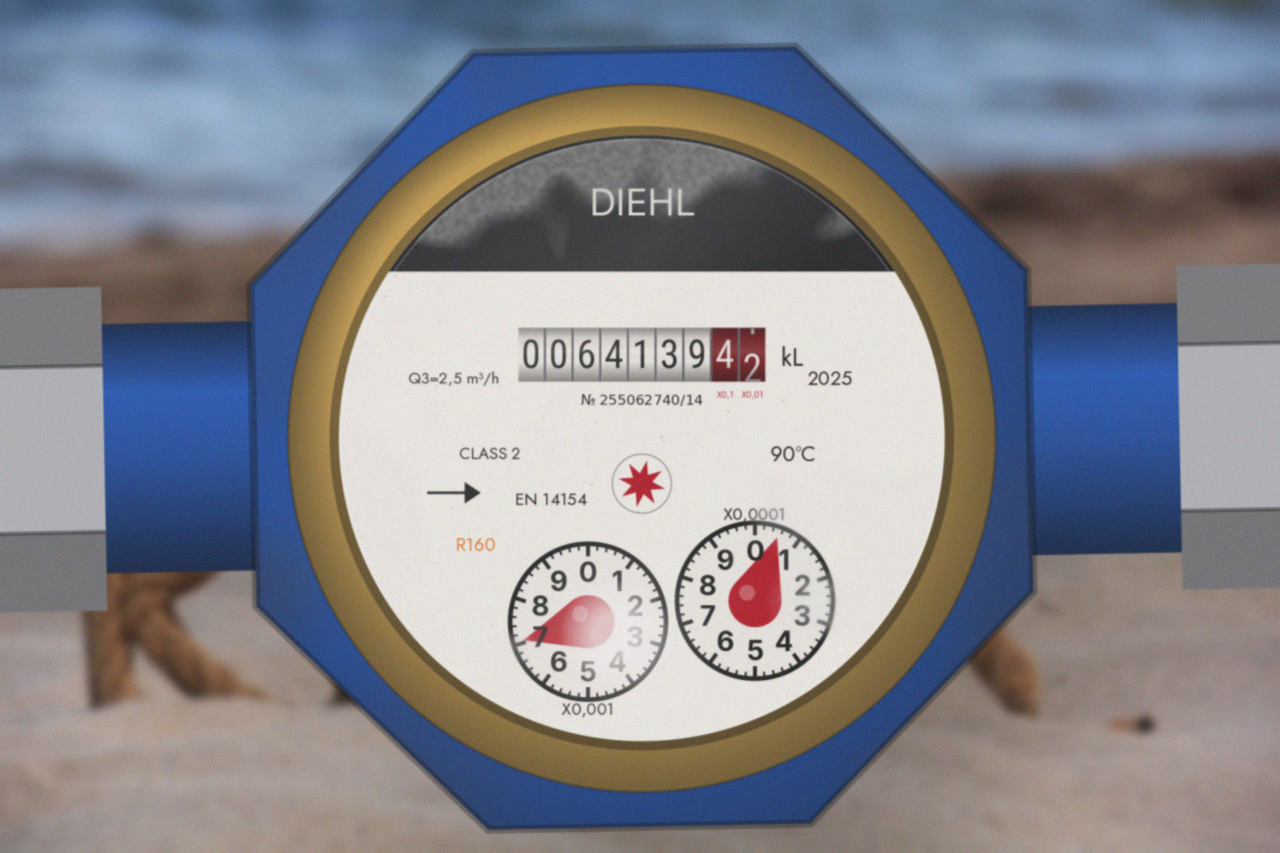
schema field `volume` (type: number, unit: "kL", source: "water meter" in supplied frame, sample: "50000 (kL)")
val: 64139.4170 (kL)
